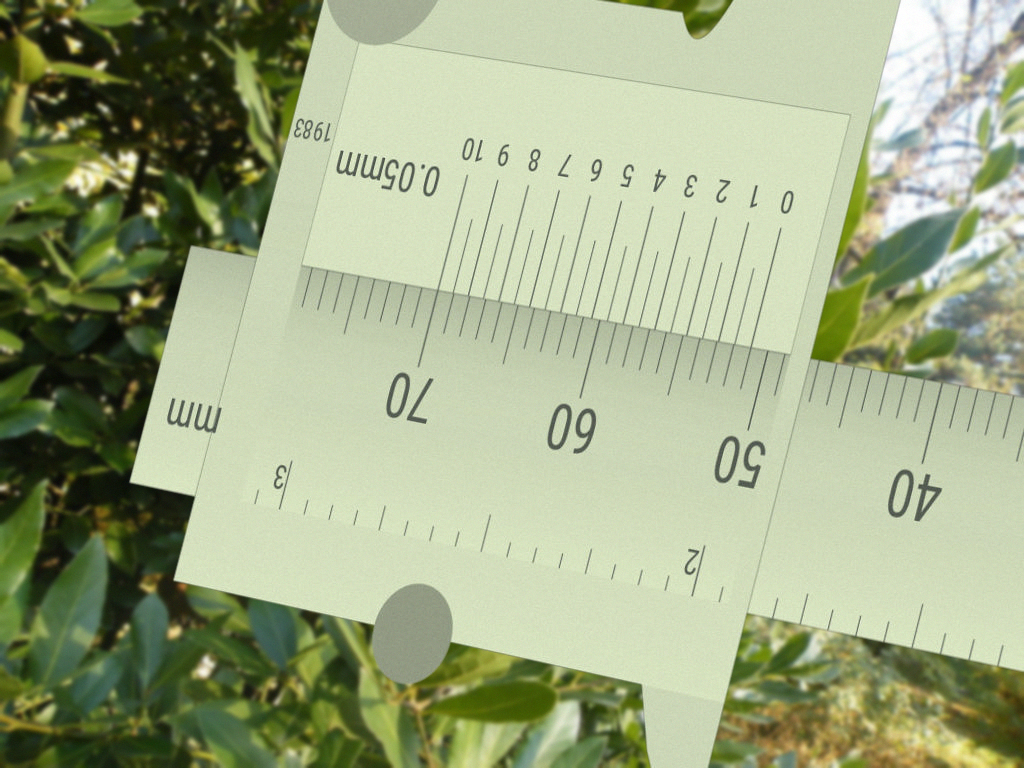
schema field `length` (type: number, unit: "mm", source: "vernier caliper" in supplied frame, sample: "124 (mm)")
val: 51.0 (mm)
